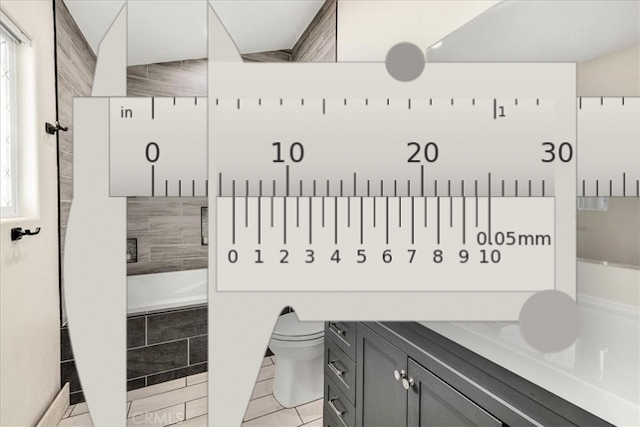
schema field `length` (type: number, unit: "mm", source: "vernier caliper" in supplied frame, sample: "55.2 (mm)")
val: 6.0 (mm)
